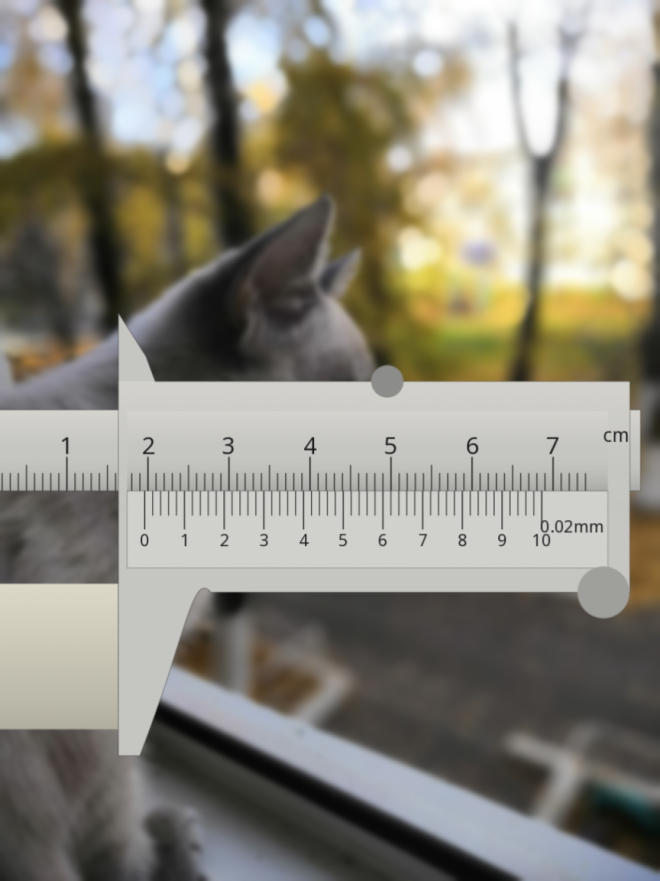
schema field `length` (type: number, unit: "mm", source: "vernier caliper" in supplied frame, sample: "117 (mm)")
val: 19.6 (mm)
